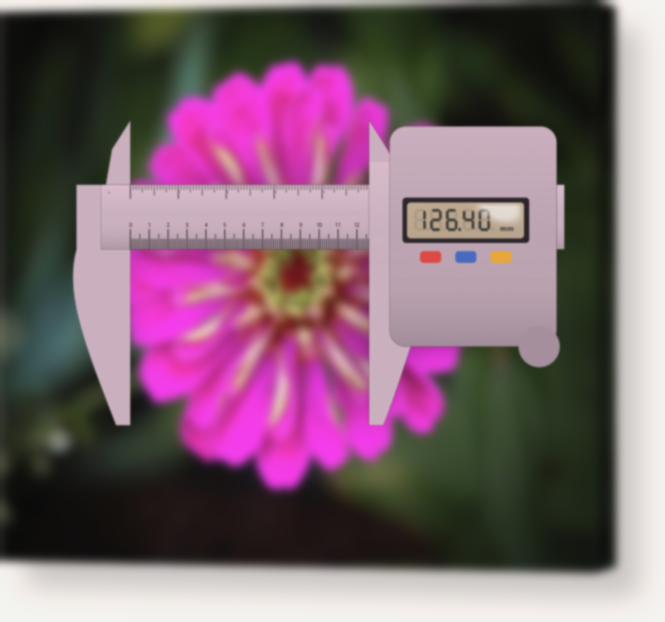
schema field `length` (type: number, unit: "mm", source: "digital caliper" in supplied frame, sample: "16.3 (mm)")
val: 126.40 (mm)
